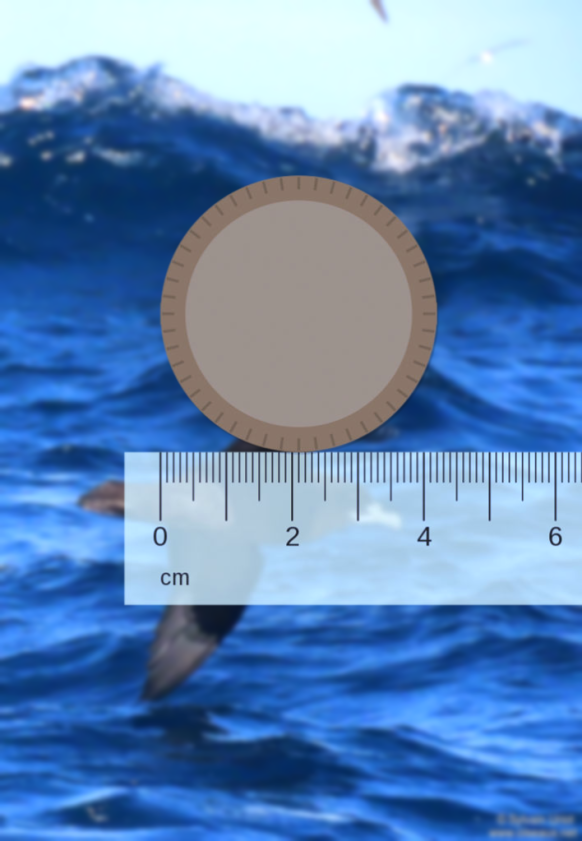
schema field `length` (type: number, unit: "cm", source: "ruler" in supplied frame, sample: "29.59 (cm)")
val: 4.2 (cm)
